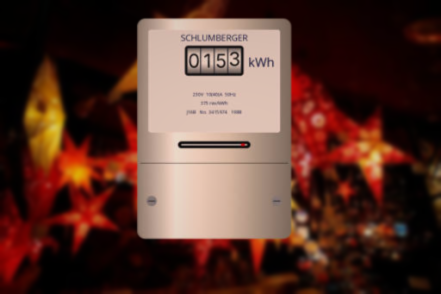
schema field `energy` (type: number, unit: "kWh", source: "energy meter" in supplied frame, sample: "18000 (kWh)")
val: 153 (kWh)
